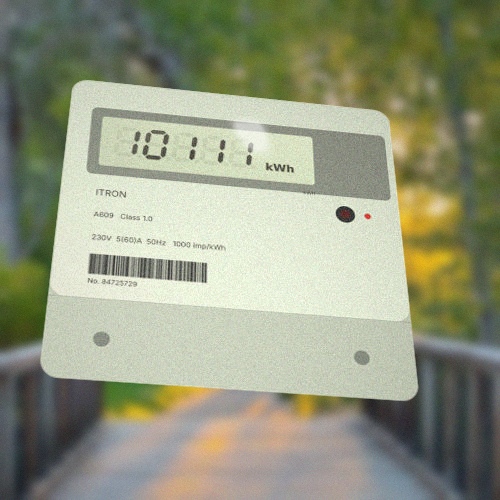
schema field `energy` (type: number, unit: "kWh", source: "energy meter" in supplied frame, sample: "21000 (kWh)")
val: 10111 (kWh)
